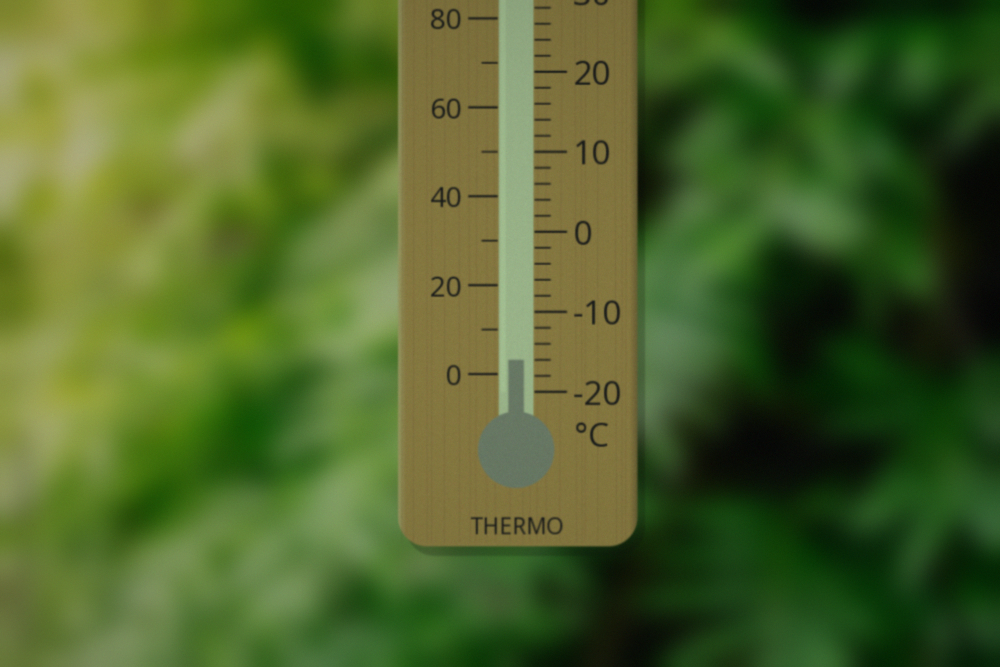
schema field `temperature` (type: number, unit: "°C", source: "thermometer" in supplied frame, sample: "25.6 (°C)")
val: -16 (°C)
